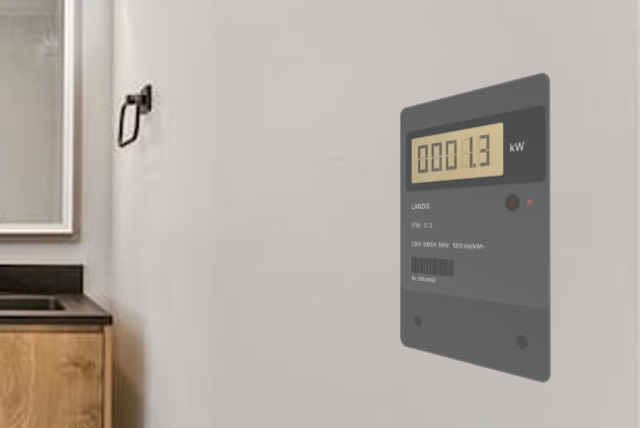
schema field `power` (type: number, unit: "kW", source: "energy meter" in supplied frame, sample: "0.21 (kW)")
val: 1.3 (kW)
